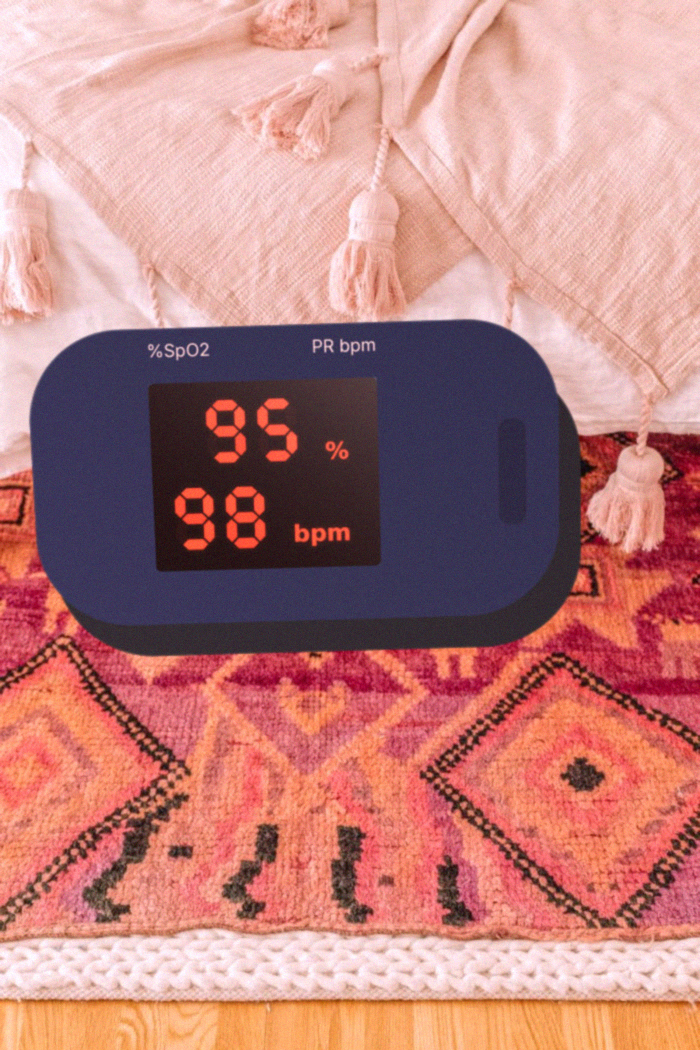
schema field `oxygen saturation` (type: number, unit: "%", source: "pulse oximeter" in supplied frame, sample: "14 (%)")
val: 95 (%)
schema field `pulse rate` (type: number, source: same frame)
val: 98 (bpm)
